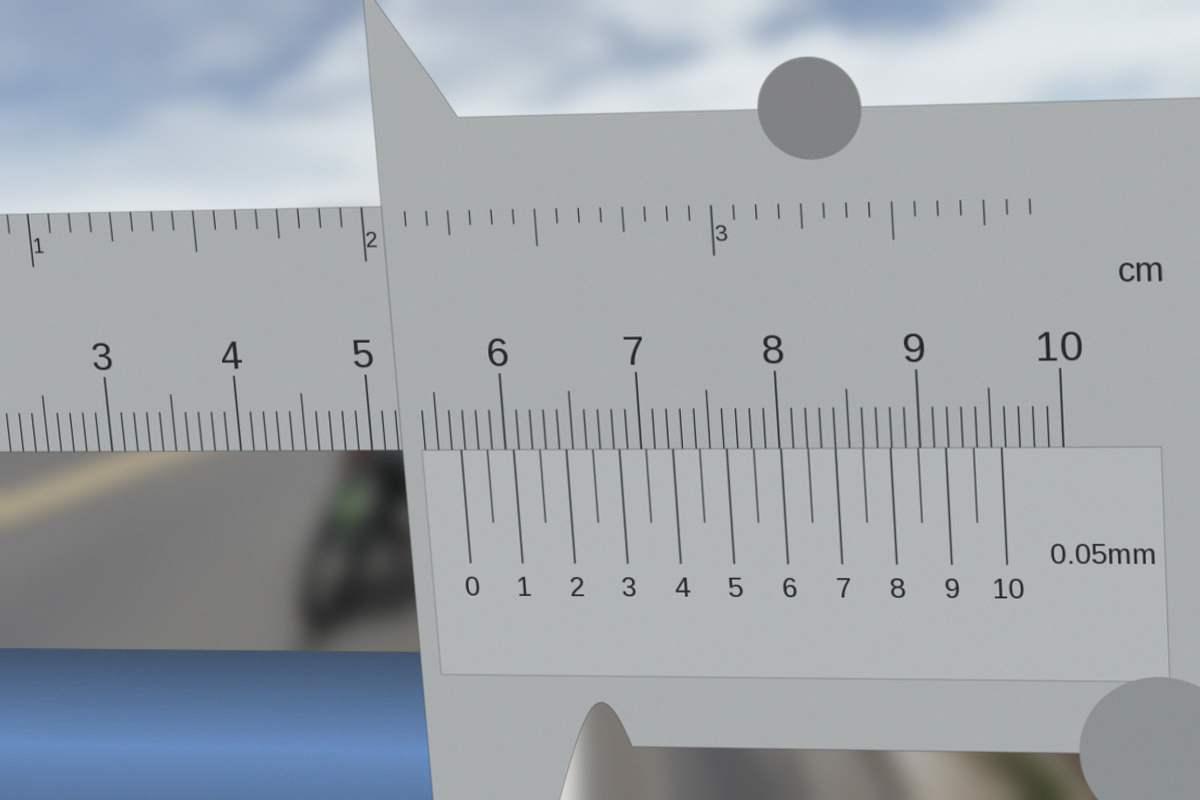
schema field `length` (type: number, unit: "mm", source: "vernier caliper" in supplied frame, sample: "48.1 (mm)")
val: 56.7 (mm)
